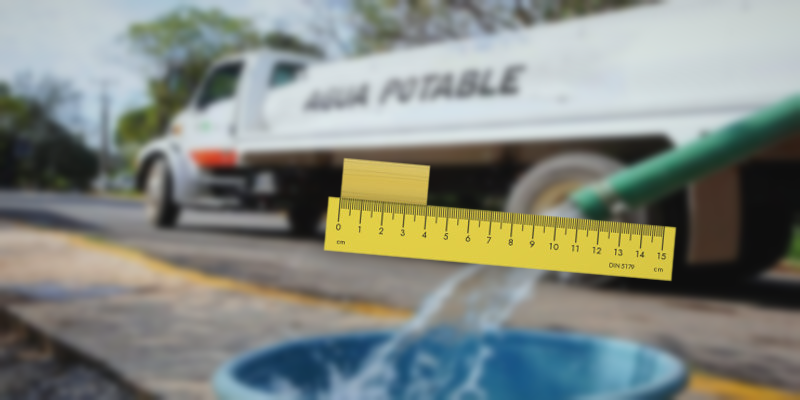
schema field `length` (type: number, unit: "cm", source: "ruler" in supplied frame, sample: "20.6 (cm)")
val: 4 (cm)
